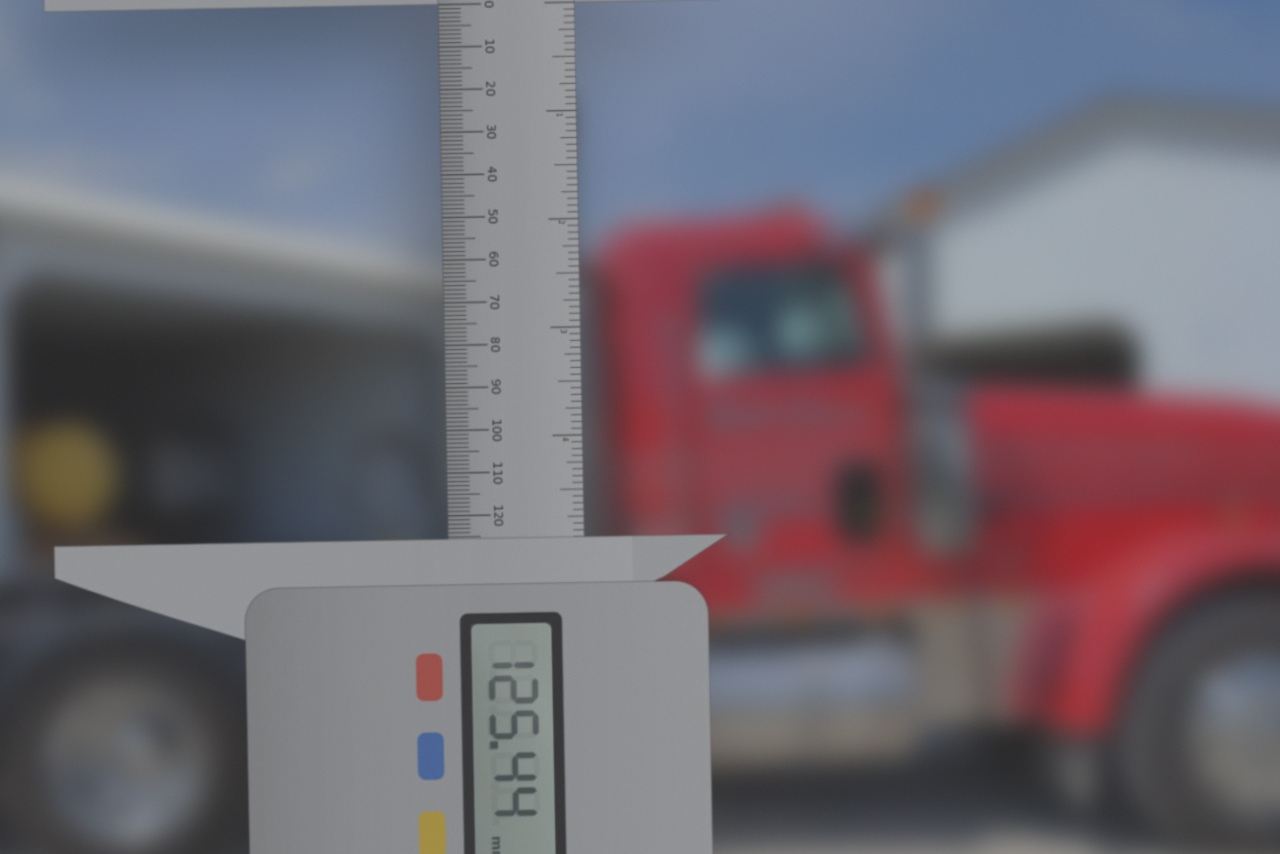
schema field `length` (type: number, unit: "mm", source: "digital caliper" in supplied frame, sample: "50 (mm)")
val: 125.44 (mm)
